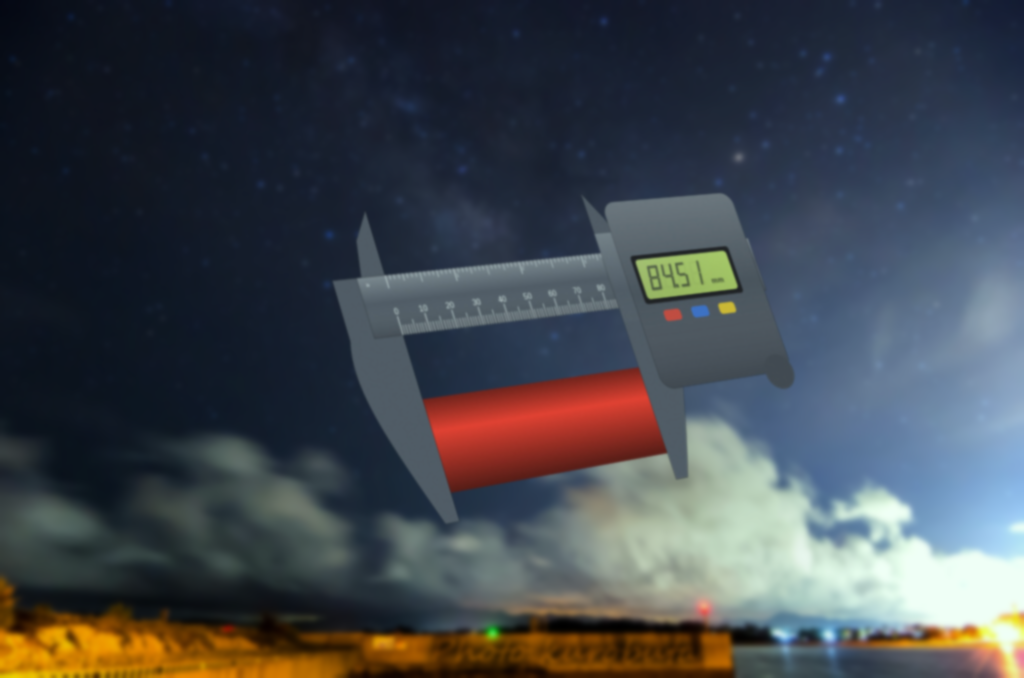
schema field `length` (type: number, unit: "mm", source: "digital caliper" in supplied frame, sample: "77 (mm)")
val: 84.51 (mm)
